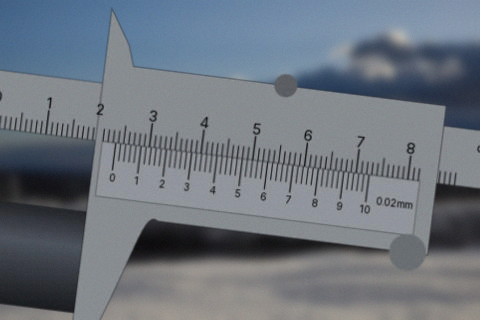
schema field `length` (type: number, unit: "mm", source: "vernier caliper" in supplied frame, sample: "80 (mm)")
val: 23.5 (mm)
